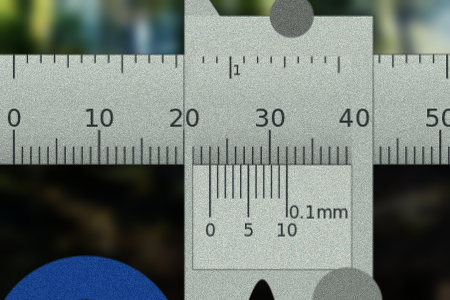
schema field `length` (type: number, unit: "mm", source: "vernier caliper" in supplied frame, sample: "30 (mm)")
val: 23.0 (mm)
